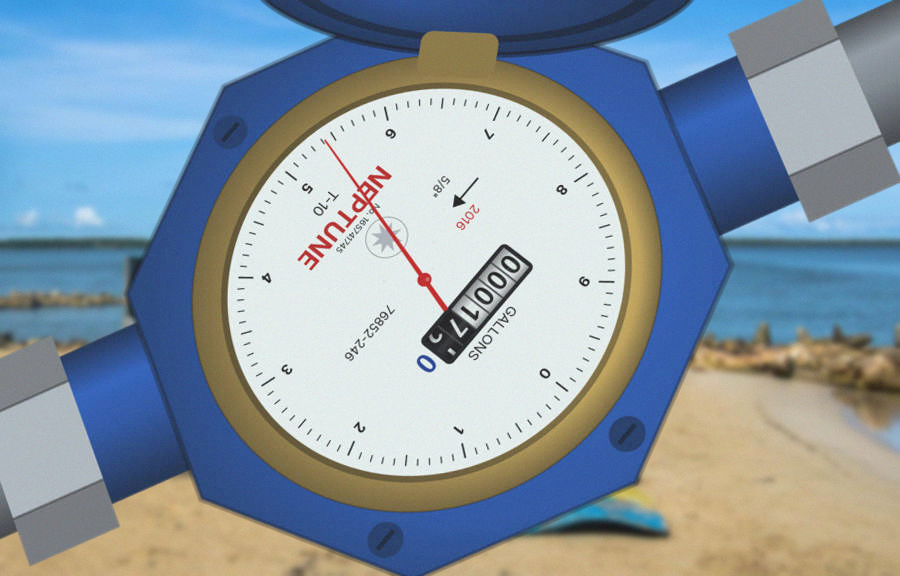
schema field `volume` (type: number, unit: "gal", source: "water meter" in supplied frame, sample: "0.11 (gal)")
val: 1715.4 (gal)
